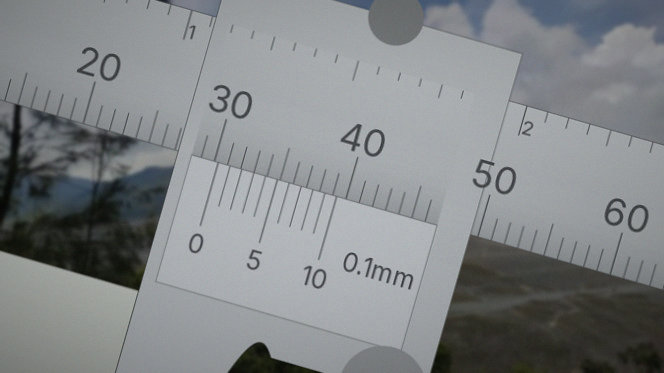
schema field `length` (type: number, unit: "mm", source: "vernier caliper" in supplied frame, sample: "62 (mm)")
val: 30.3 (mm)
